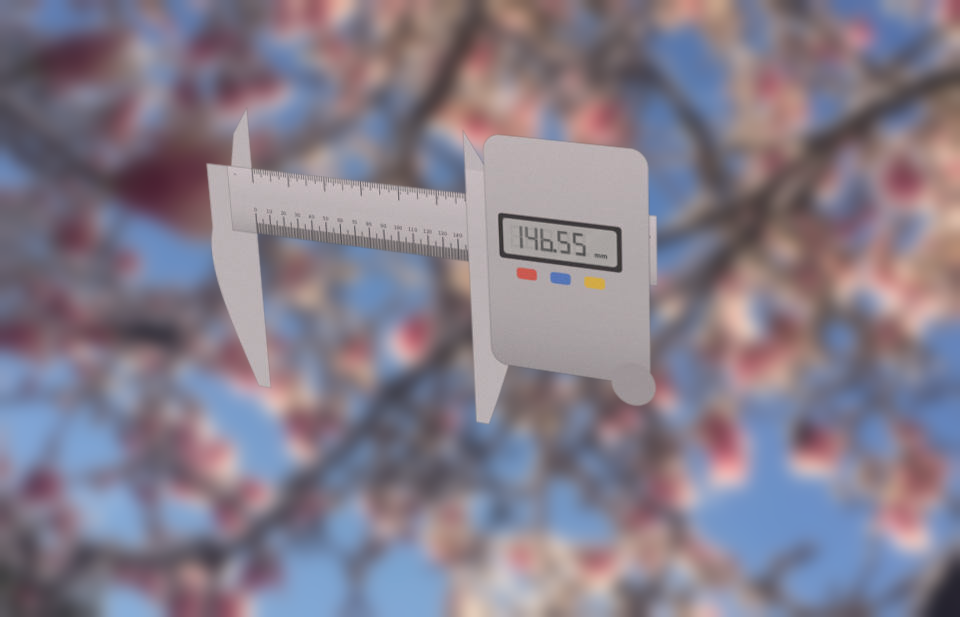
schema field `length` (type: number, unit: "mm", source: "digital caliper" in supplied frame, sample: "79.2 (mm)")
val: 146.55 (mm)
